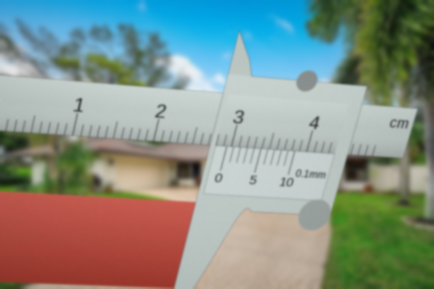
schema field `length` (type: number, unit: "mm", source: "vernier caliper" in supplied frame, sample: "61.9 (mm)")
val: 29.4 (mm)
